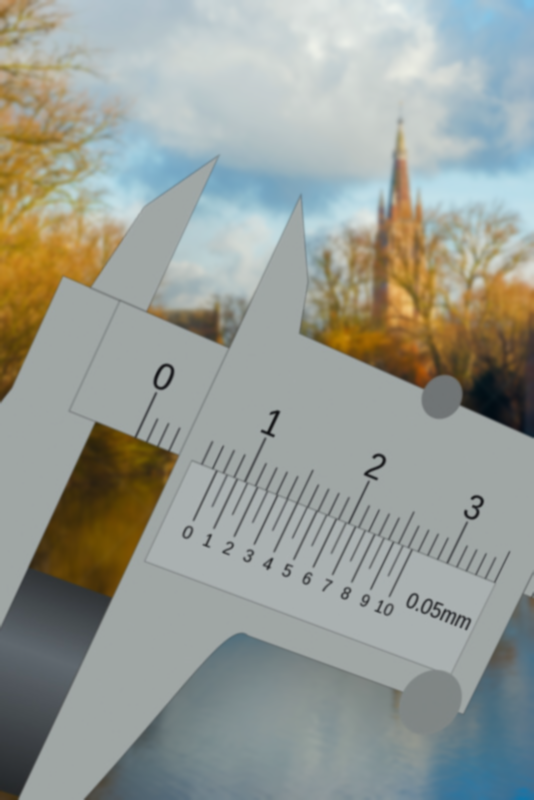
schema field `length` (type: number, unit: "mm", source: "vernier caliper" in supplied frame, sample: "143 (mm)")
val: 7.4 (mm)
